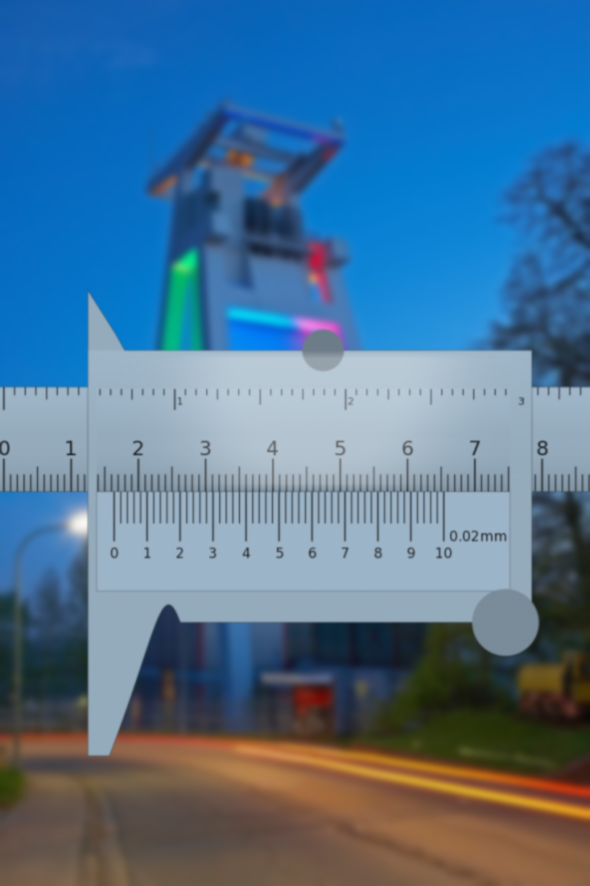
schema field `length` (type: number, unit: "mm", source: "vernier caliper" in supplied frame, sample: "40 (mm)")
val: 16.4 (mm)
